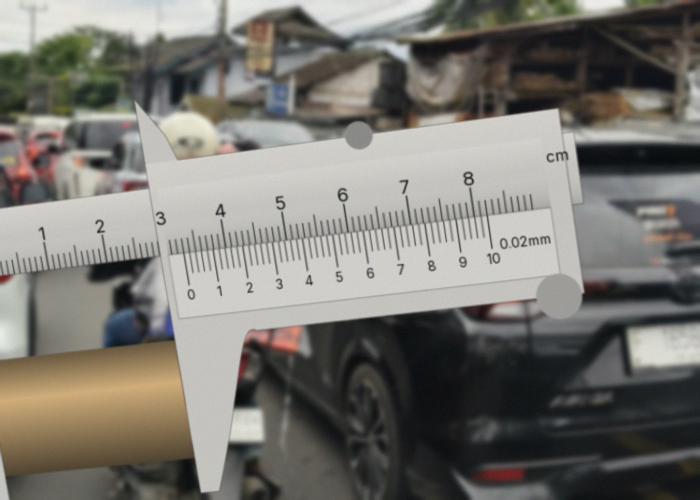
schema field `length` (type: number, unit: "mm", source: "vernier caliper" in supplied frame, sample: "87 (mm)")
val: 33.0 (mm)
